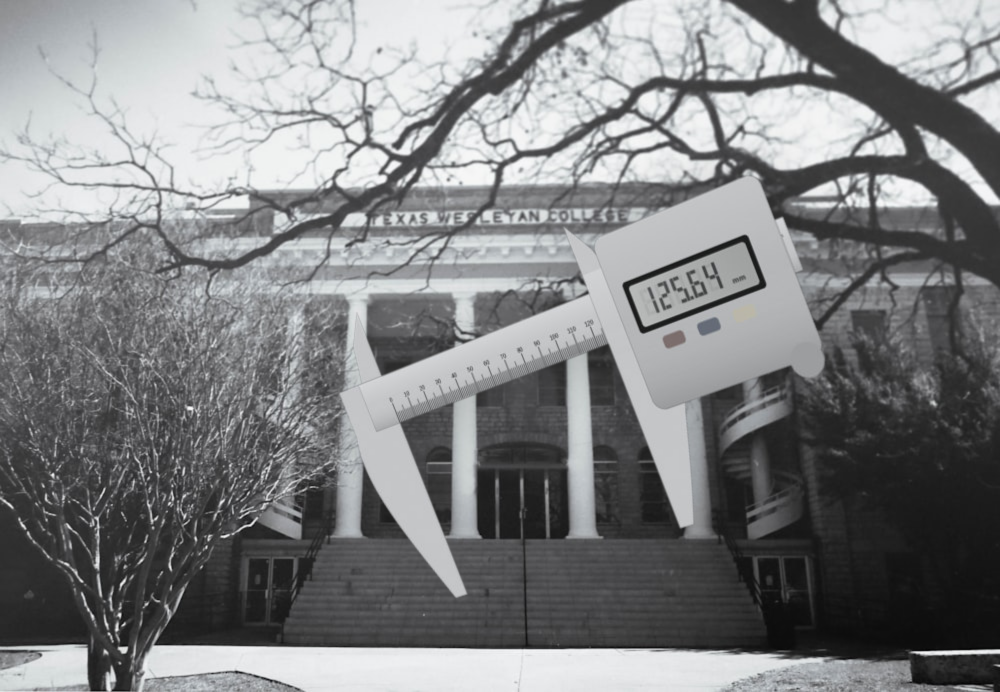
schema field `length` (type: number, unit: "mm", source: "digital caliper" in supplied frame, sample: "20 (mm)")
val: 125.64 (mm)
